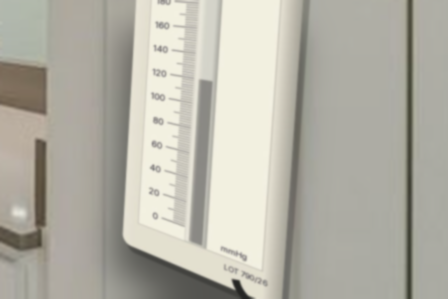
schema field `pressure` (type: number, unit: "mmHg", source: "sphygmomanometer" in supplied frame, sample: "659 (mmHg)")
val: 120 (mmHg)
